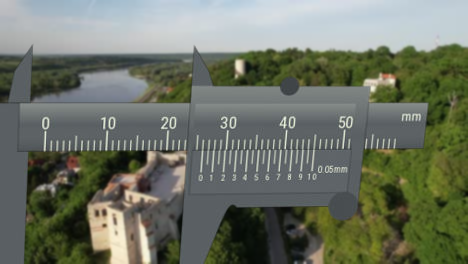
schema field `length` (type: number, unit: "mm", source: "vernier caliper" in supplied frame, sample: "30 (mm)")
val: 26.0 (mm)
